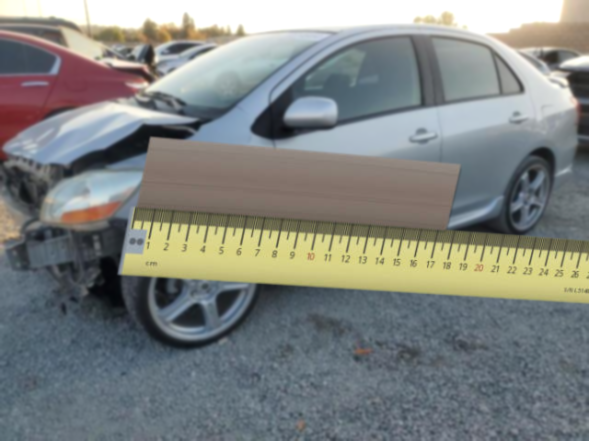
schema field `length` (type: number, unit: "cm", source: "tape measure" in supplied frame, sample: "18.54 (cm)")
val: 17.5 (cm)
